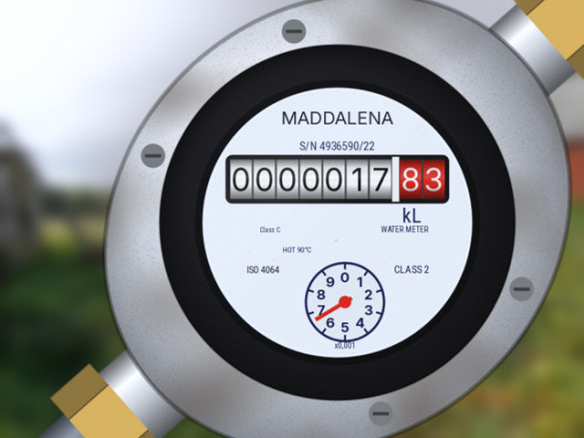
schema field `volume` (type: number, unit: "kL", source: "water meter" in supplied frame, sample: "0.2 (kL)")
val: 17.836 (kL)
